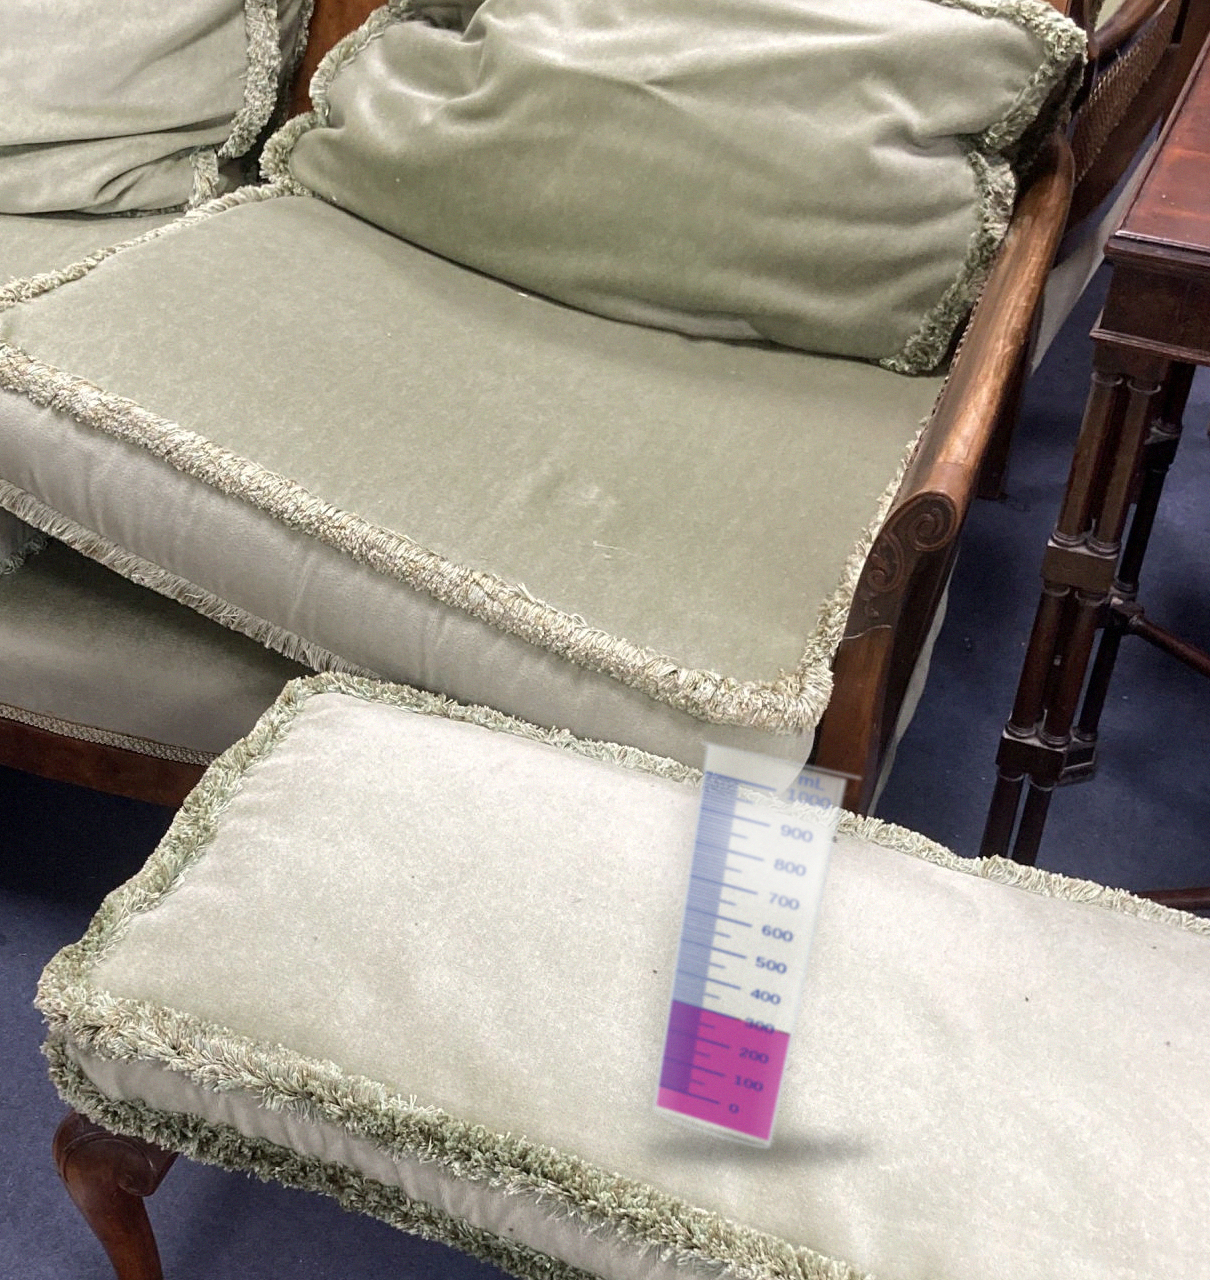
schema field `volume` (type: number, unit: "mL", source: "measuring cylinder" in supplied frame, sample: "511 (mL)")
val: 300 (mL)
